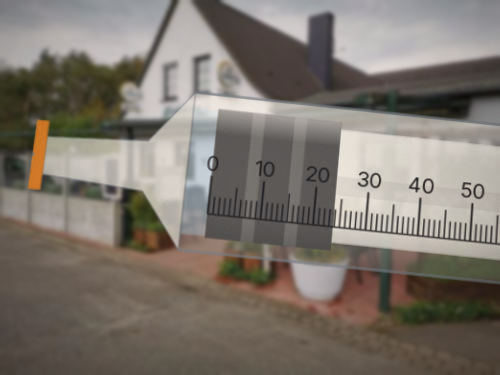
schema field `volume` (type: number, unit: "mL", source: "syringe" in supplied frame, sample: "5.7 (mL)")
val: 0 (mL)
